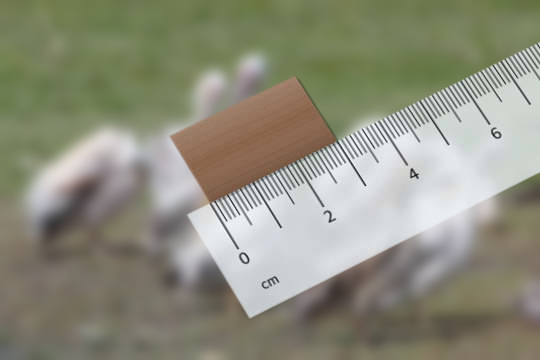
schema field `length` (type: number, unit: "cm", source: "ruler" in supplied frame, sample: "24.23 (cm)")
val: 3 (cm)
